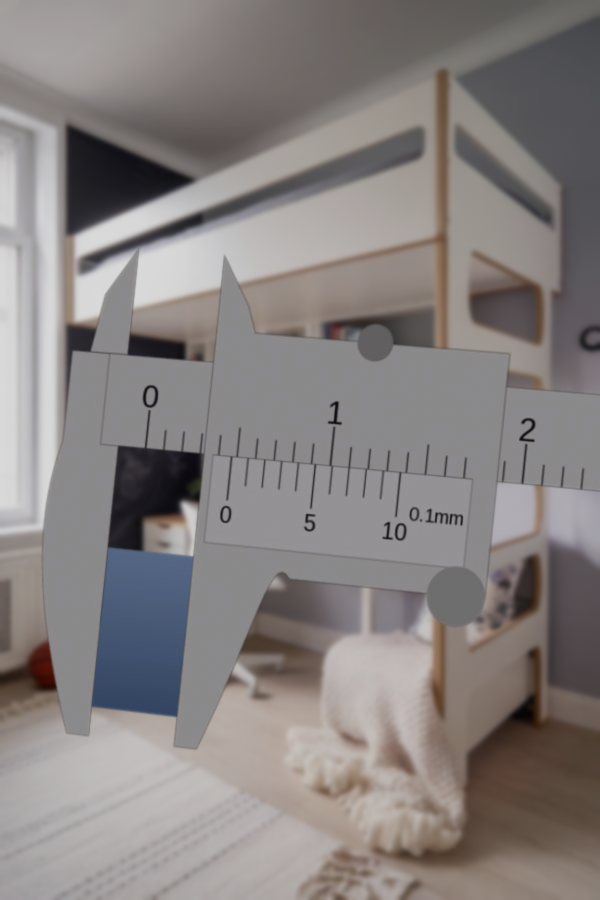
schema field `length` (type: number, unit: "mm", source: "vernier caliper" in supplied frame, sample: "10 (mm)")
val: 4.7 (mm)
